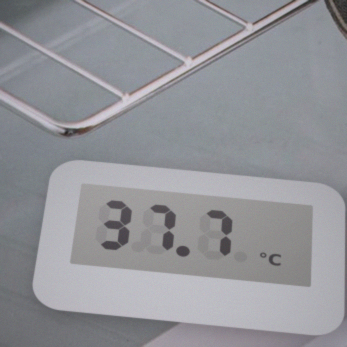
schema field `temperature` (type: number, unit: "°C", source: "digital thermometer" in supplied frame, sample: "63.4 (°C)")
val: 37.7 (°C)
